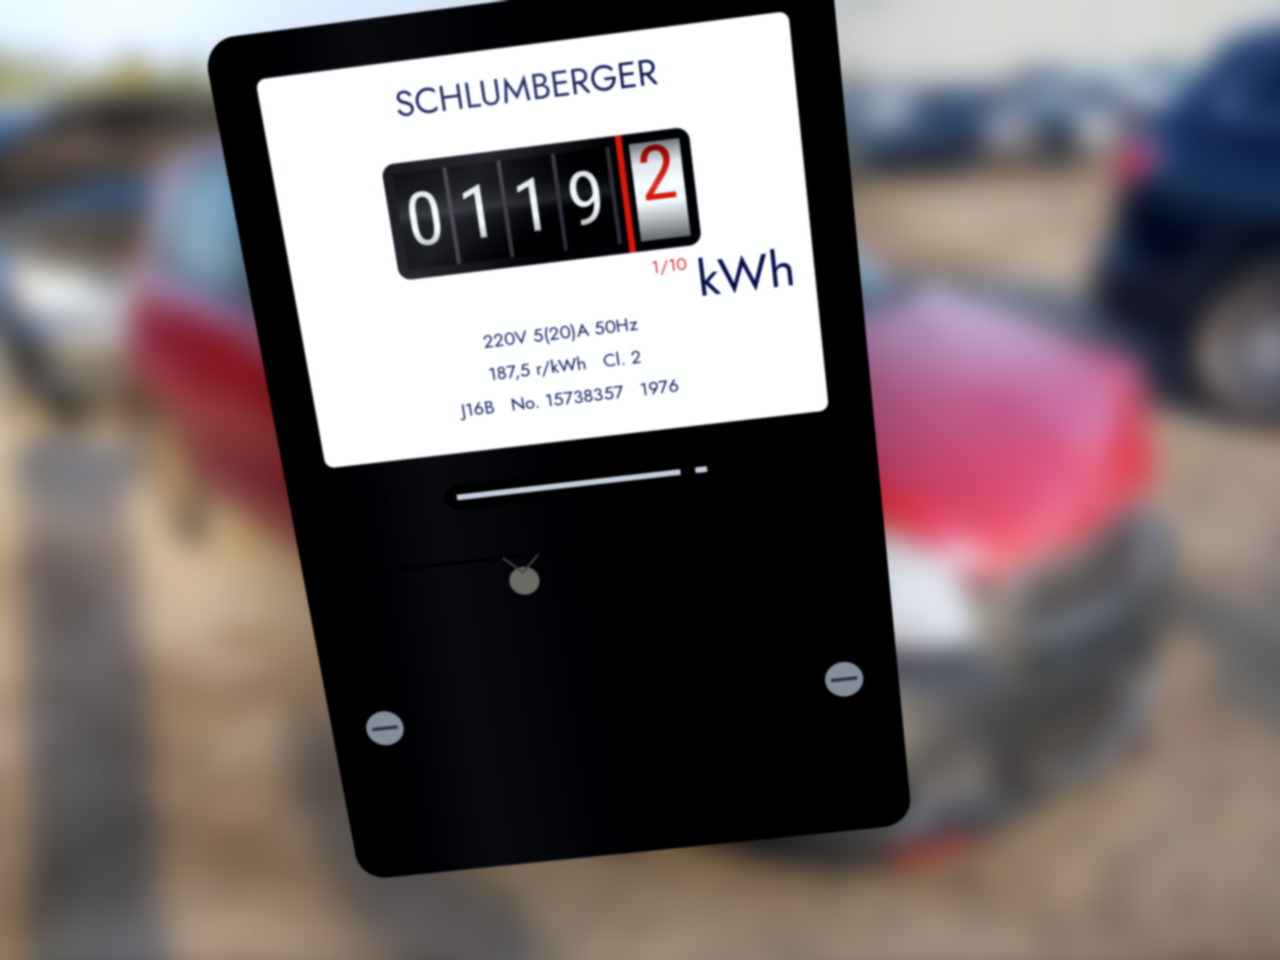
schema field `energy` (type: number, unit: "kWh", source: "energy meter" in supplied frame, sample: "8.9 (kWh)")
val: 119.2 (kWh)
